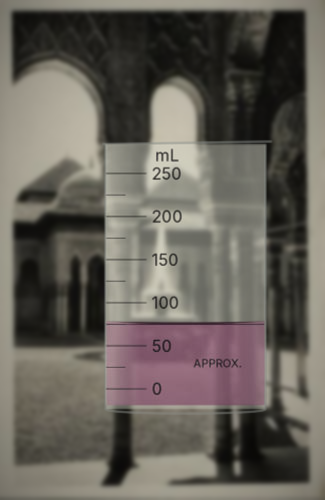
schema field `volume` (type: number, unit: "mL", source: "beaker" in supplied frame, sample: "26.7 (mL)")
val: 75 (mL)
